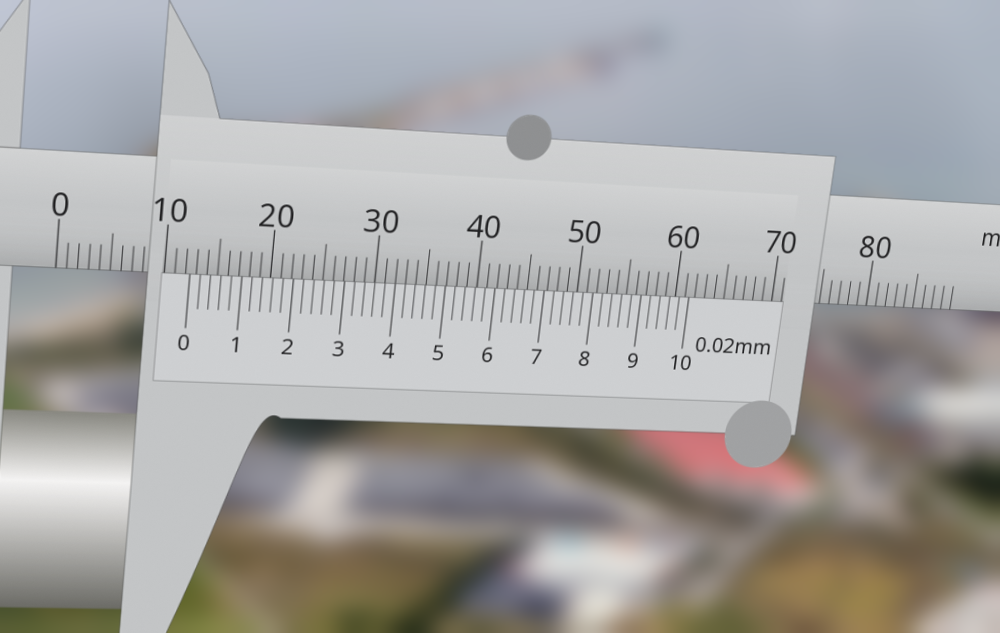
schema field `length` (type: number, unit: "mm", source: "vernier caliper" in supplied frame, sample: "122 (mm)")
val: 12.4 (mm)
